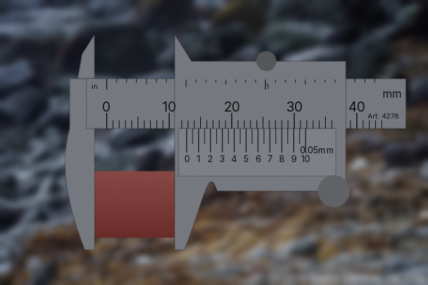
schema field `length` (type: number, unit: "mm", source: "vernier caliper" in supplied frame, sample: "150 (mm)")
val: 12.8 (mm)
